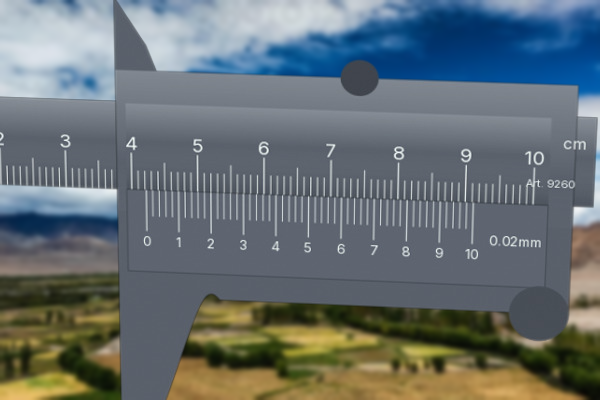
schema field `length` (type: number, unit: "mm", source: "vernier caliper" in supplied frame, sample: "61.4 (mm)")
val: 42.2 (mm)
